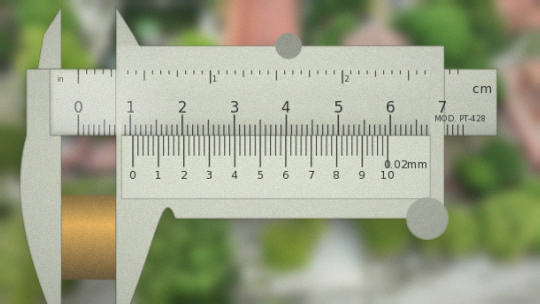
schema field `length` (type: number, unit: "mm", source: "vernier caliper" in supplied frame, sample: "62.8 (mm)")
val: 10.5 (mm)
